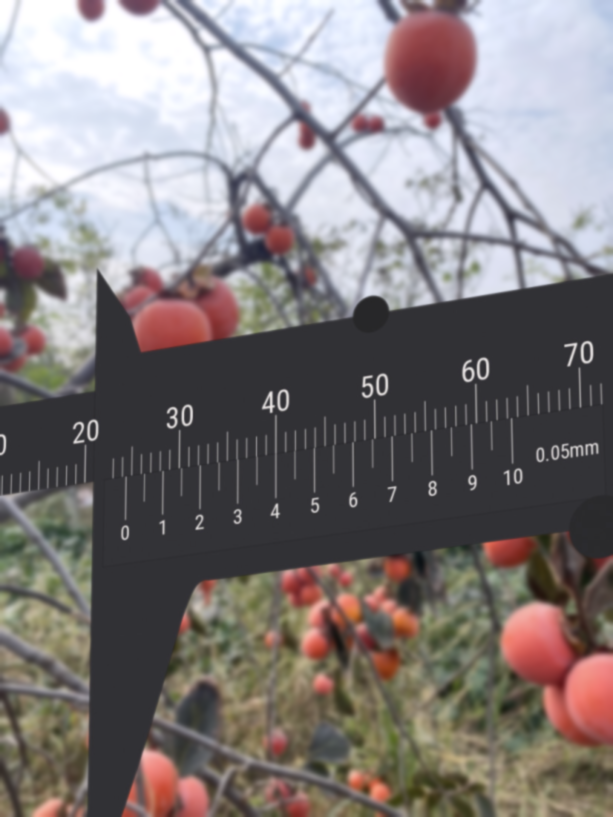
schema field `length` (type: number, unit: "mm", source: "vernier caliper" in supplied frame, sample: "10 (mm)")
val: 24.4 (mm)
